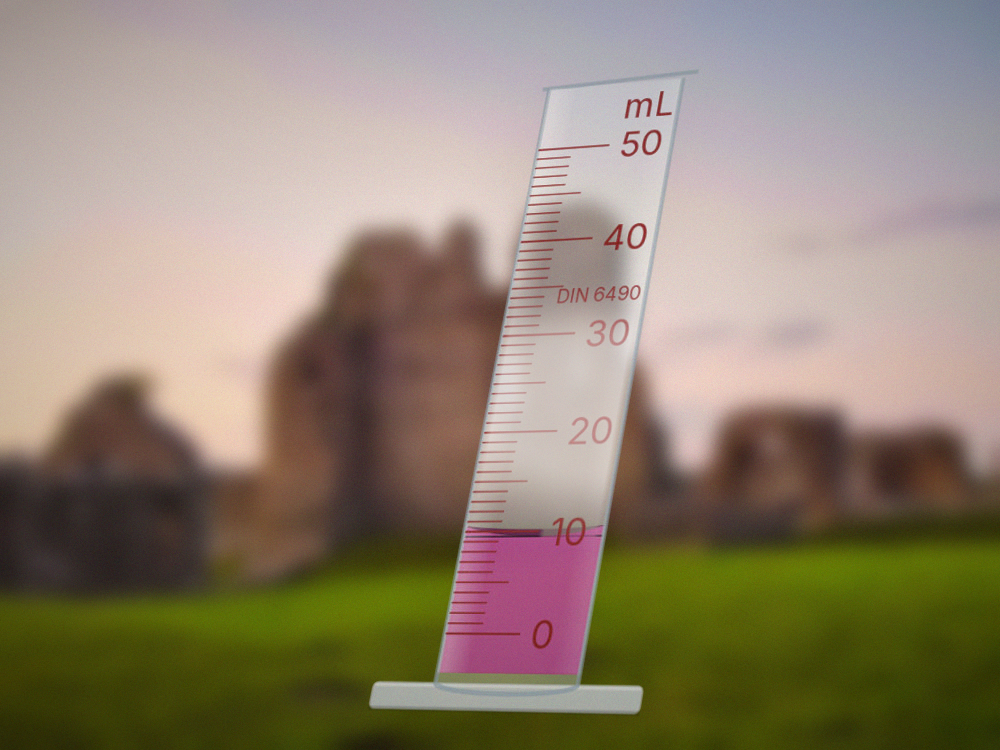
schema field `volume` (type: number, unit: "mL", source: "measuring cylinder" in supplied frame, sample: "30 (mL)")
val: 9.5 (mL)
